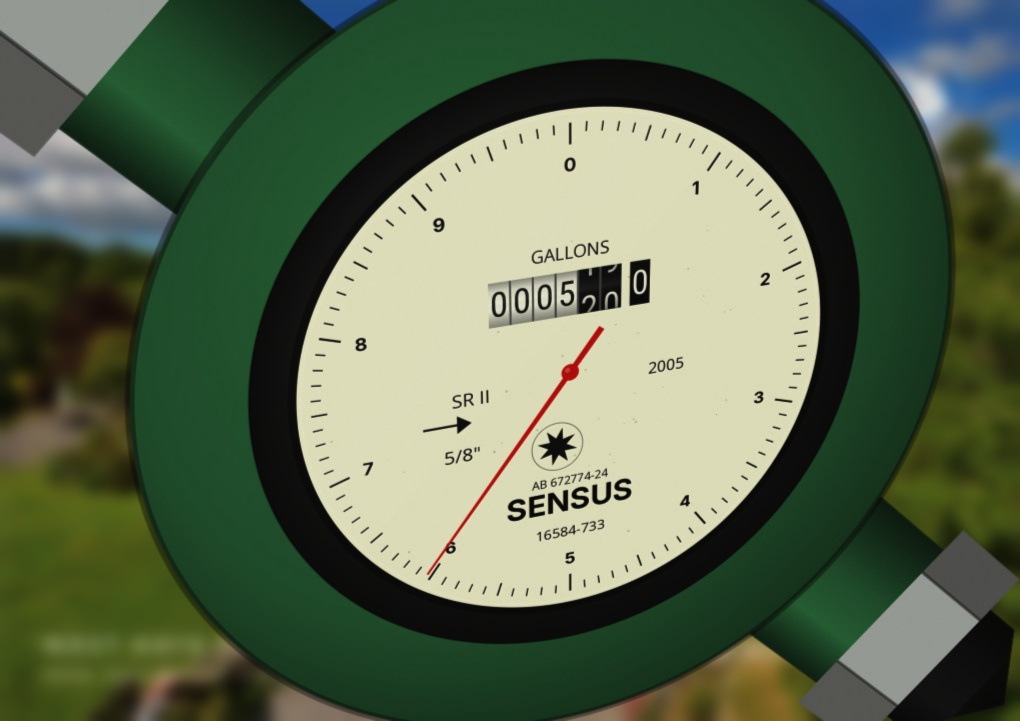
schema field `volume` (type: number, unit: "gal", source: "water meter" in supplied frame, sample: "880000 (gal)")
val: 5196.0 (gal)
